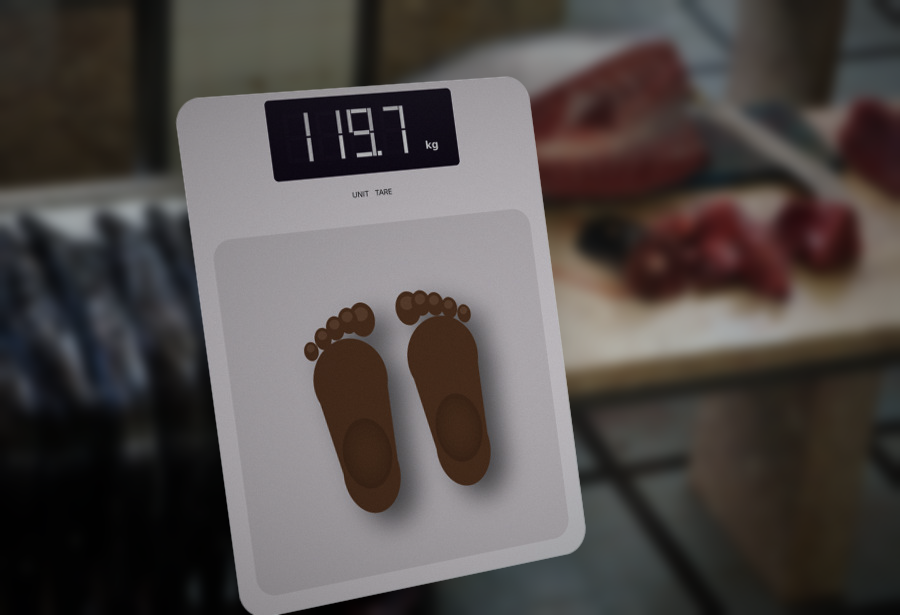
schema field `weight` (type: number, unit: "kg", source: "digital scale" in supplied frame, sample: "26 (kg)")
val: 119.7 (kg)
